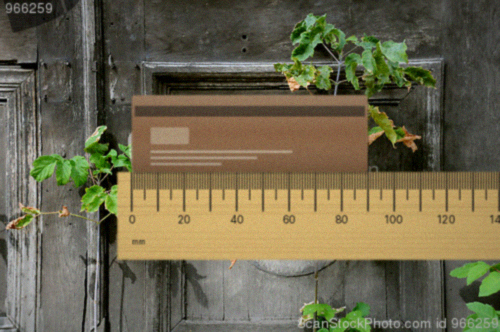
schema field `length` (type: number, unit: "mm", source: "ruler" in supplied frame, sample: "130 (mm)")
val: 90 (mm)
